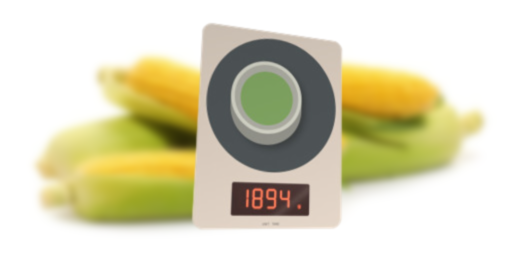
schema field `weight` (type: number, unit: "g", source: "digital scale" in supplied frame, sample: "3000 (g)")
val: 1894 (g)
